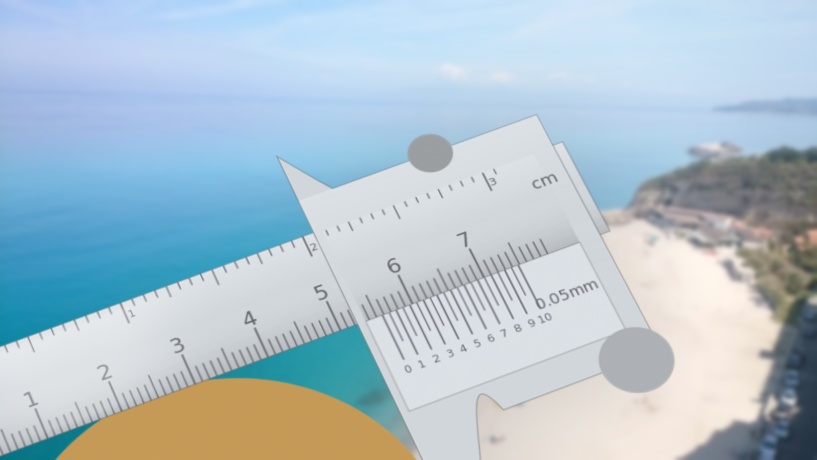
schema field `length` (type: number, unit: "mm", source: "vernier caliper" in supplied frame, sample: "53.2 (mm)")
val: 55.8 (mm)
